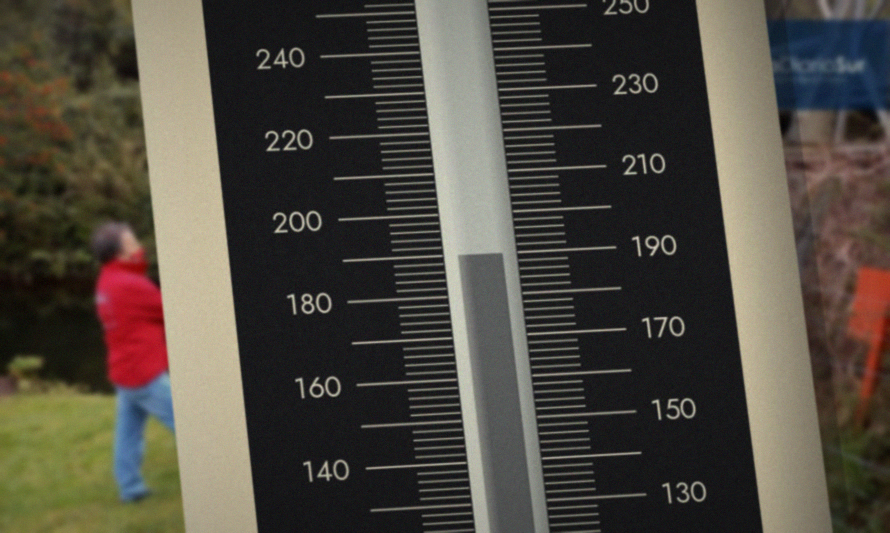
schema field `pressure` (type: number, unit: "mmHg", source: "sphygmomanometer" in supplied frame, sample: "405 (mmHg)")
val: 190 (mmHg)
